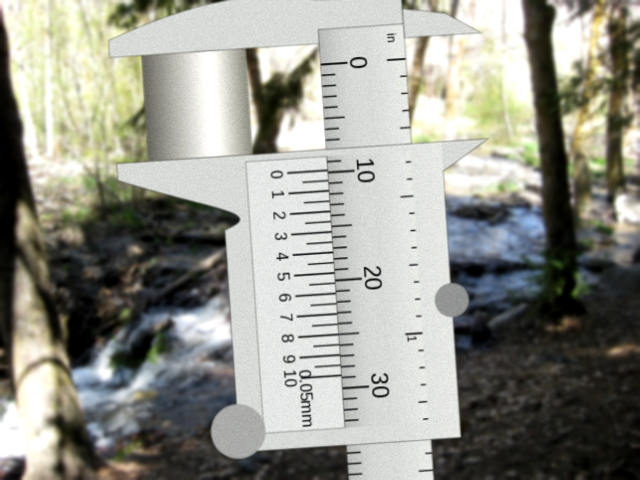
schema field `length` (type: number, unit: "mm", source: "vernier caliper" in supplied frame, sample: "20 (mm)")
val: 9.8 (mm)
